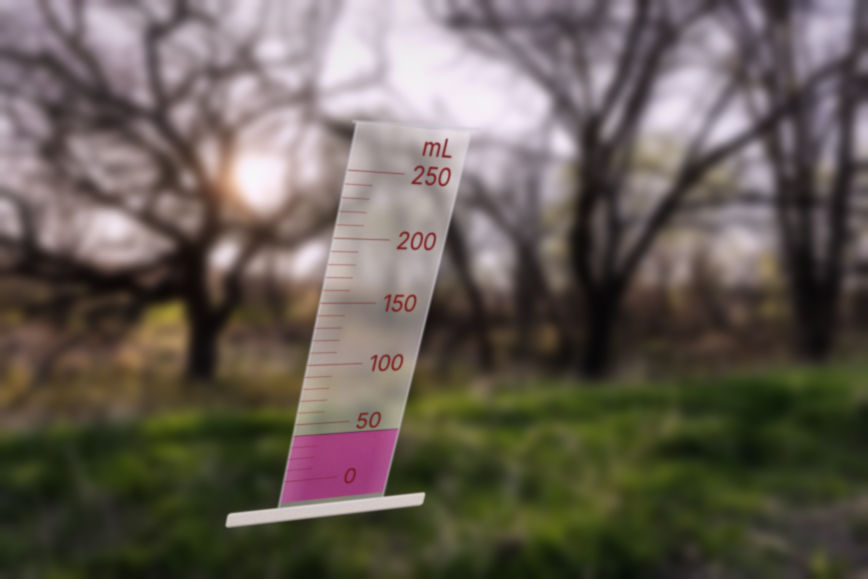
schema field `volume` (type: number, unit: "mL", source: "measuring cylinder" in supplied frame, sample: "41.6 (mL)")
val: 40 (mL)
